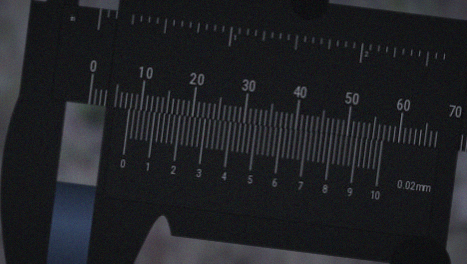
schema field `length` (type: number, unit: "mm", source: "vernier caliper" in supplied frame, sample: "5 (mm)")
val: 7.8 (mm)
